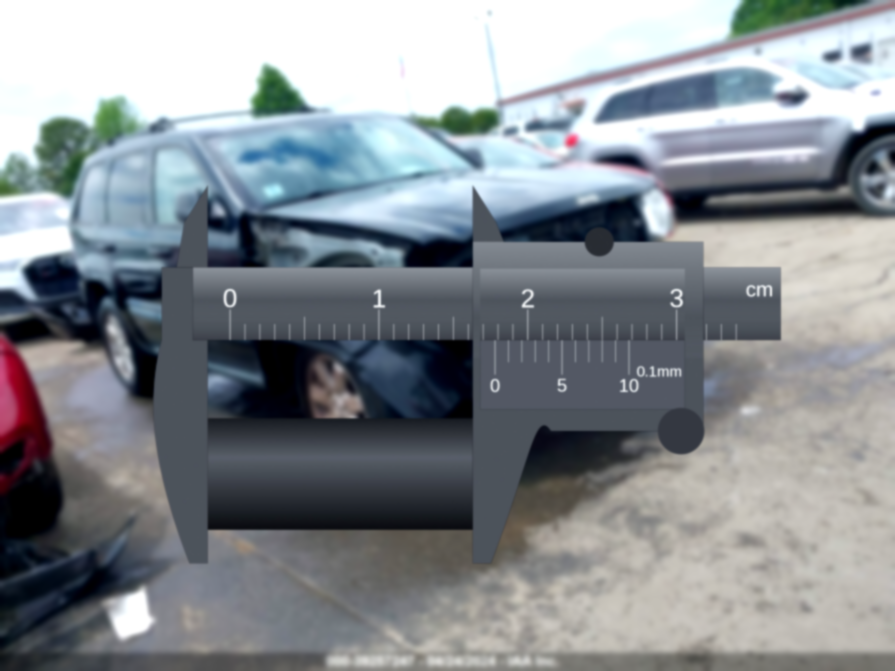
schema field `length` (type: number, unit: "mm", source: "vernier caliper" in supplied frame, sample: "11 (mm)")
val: 17.8 (mm)
